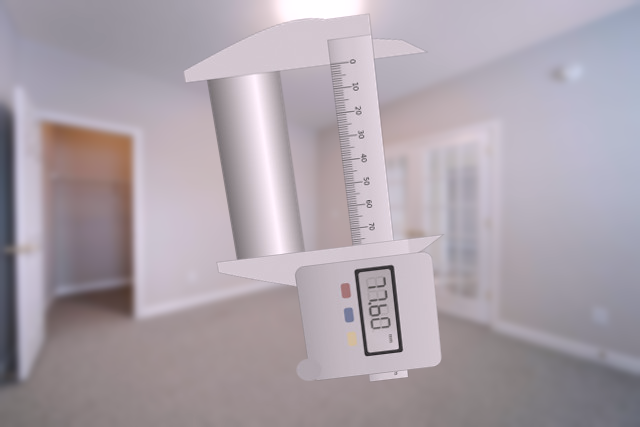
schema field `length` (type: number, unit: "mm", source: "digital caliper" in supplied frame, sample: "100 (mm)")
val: 77.60 (mm)
